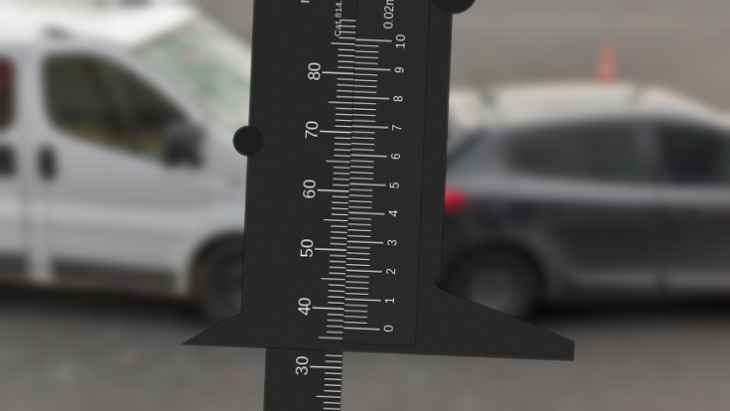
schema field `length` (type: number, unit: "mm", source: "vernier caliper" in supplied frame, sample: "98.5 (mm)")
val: 36.8 (mm)
